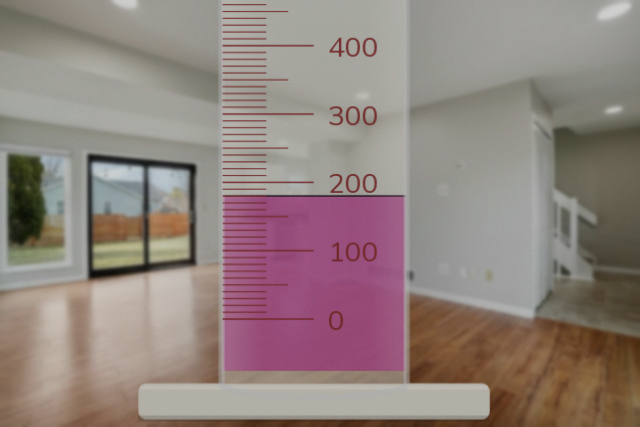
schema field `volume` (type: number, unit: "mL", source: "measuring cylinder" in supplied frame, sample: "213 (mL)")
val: 180 (mL)
